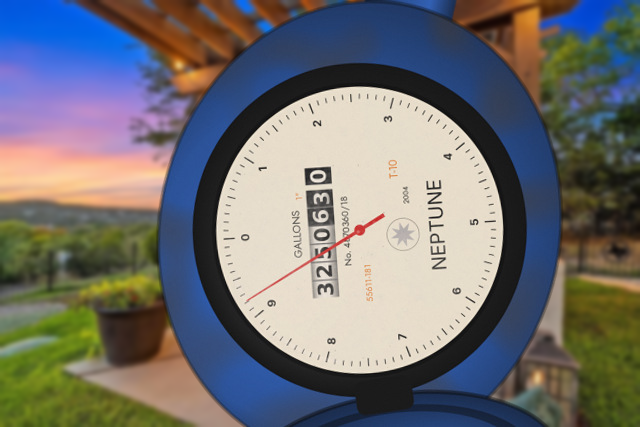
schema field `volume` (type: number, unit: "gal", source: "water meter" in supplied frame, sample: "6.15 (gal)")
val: 3250629.2 (gal)
